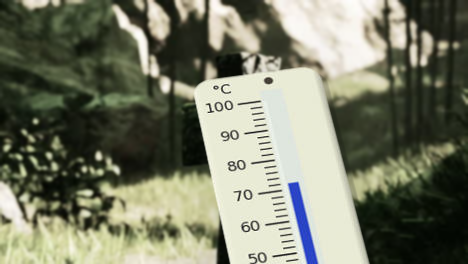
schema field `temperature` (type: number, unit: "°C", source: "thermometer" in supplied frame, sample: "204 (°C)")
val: 72 (°C)
